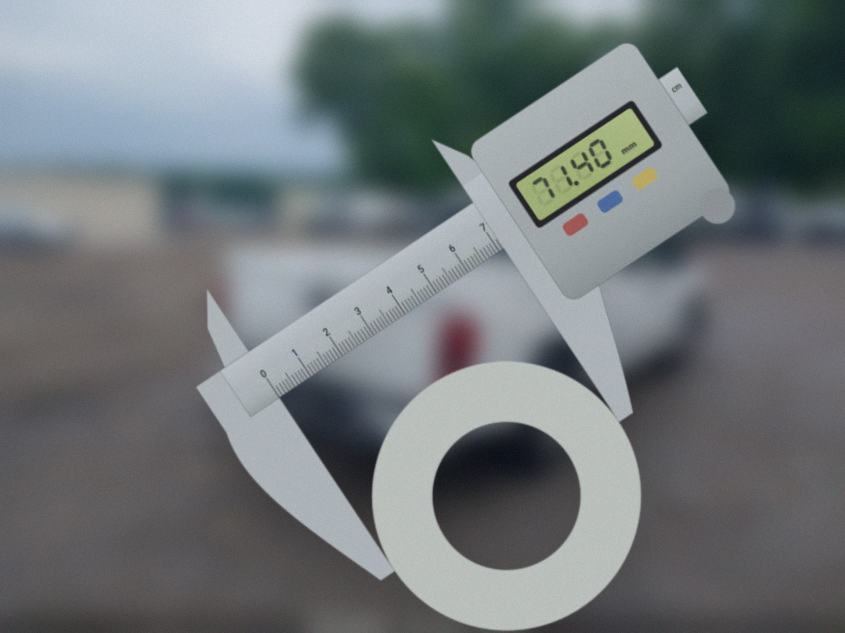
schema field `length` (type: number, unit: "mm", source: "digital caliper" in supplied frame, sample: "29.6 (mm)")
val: 71.40 (mm)
